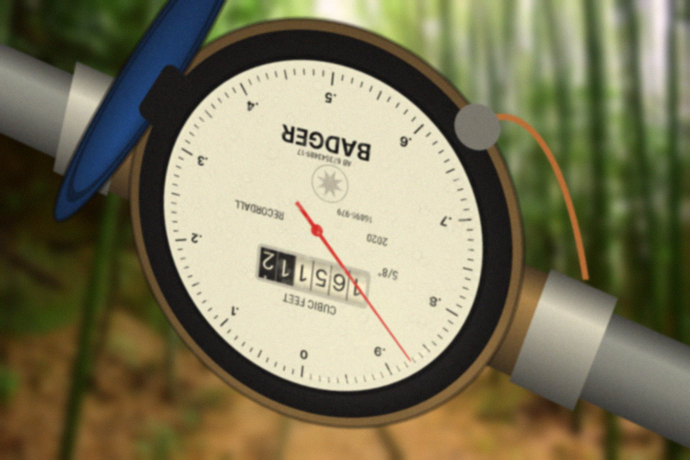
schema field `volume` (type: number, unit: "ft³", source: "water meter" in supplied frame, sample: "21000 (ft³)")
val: 165111.87 (ft³)
